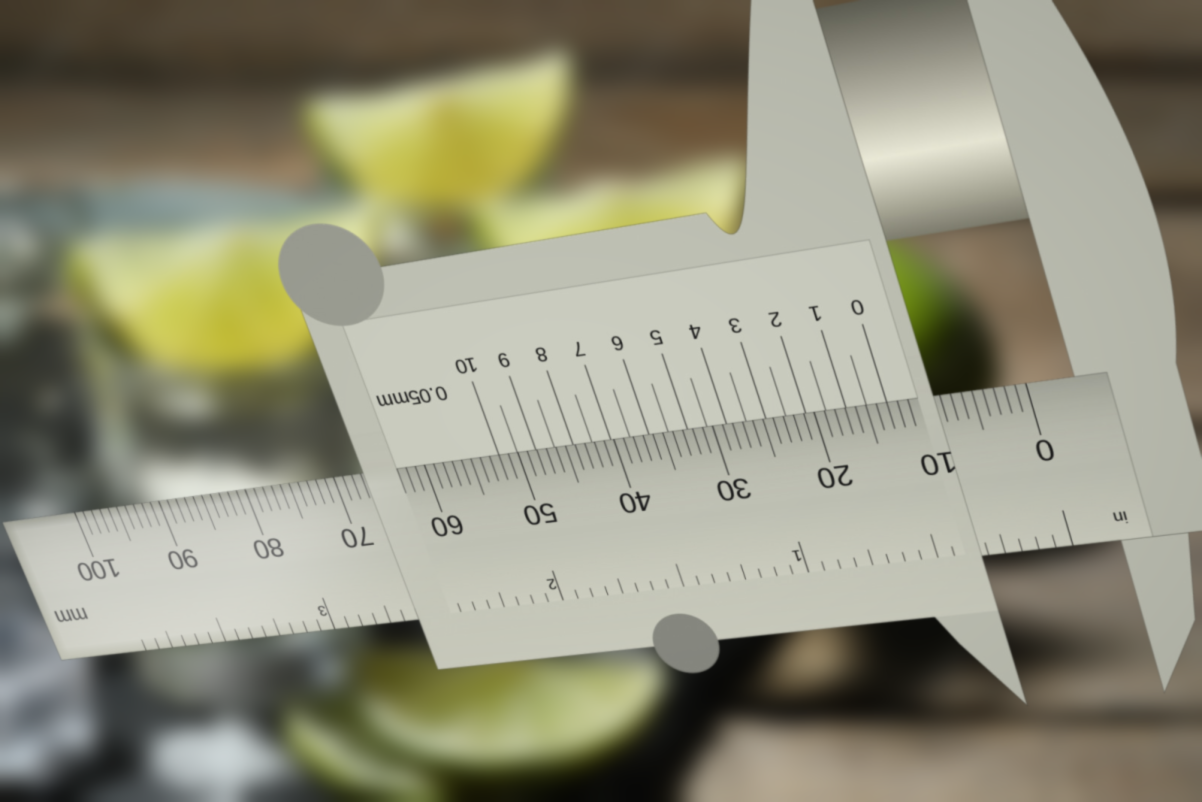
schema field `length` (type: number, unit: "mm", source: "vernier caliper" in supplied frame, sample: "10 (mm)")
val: 13.0 (mm)
